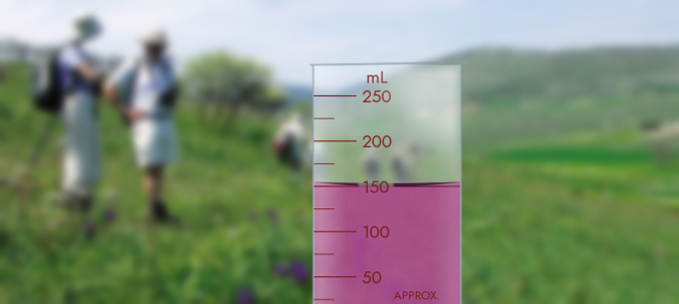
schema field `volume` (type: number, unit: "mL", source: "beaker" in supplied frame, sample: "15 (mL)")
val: 150 (mL)
